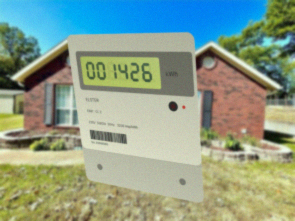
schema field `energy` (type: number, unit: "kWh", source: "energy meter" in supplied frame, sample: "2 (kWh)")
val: 1426 (kWh)
